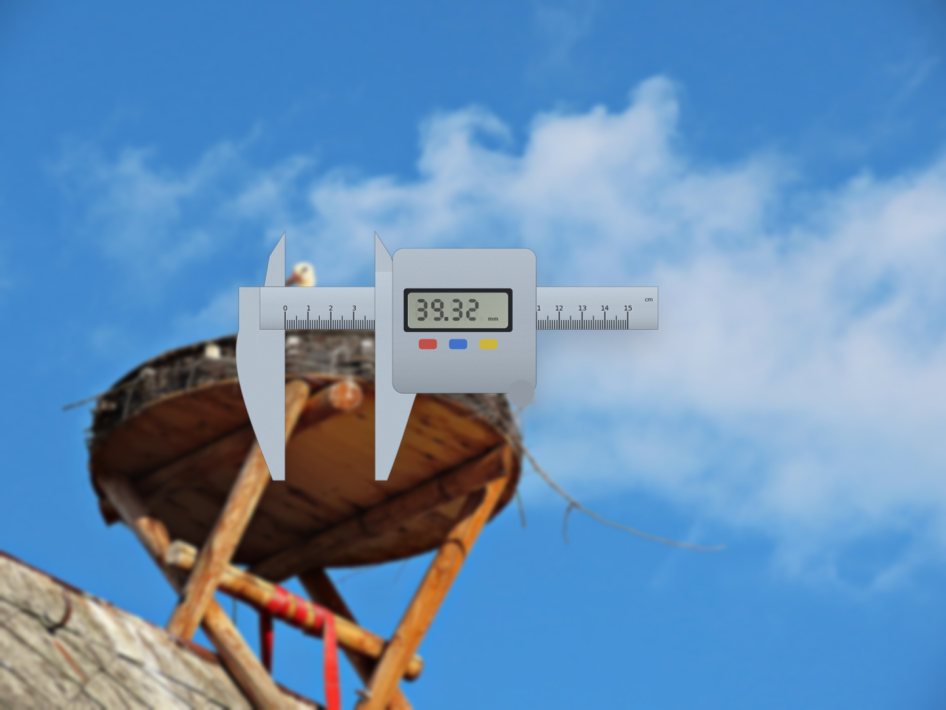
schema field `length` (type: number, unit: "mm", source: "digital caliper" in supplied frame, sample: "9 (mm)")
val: 39.32 (mm)
